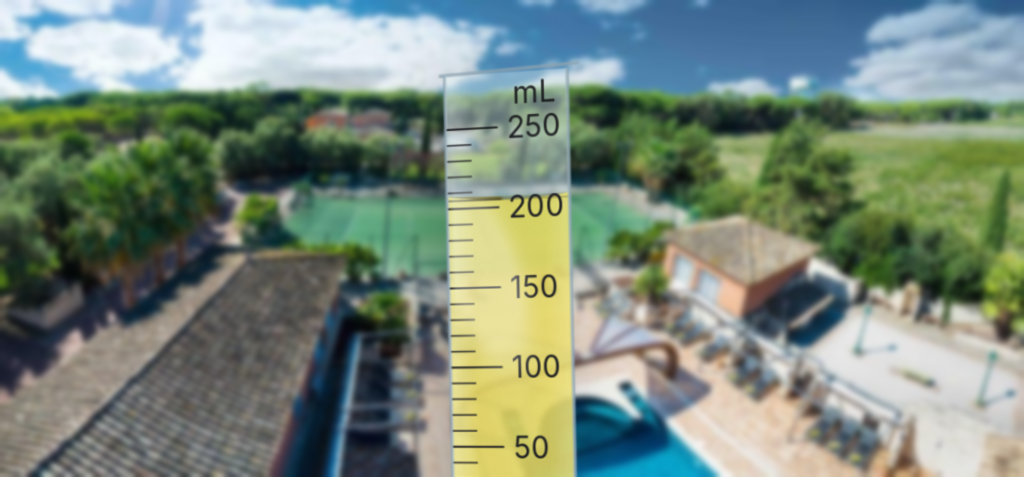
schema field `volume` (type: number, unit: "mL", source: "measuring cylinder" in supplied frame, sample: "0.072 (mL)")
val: 205 (mL)
